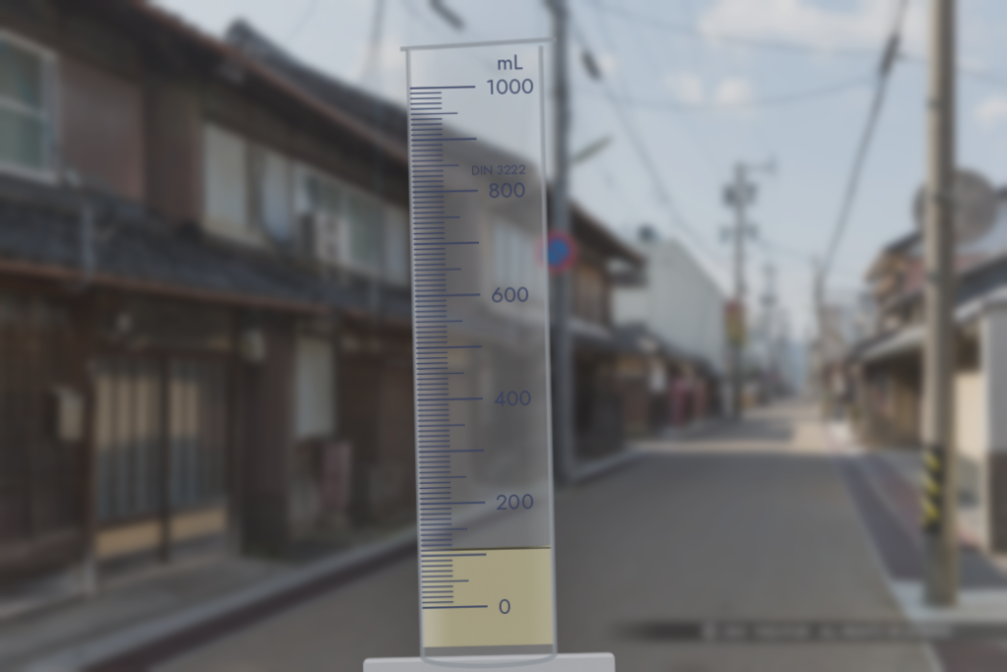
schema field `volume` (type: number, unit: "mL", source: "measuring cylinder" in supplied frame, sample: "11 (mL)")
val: 110 (mL)
